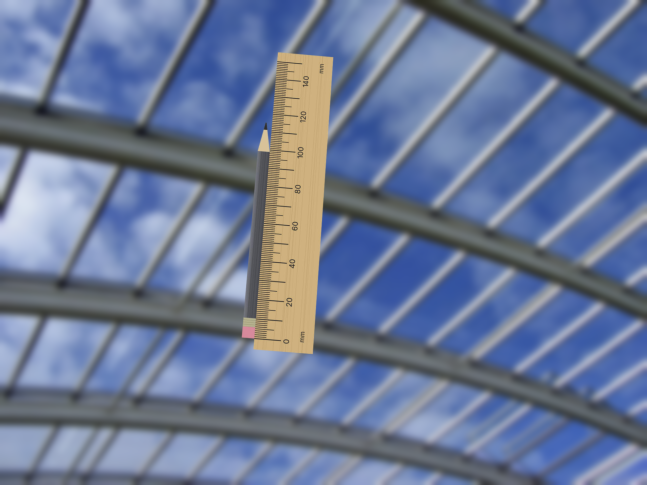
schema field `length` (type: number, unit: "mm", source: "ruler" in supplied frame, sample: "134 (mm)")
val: 115 (mm)
